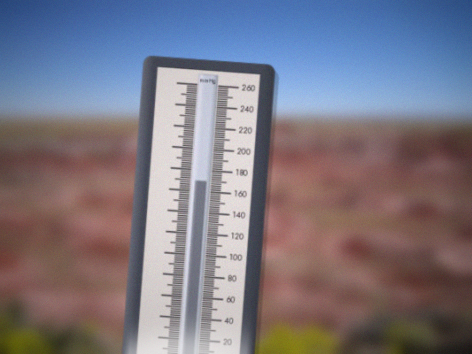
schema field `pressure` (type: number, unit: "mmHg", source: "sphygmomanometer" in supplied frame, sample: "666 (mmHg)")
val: 170 (mmHg)
